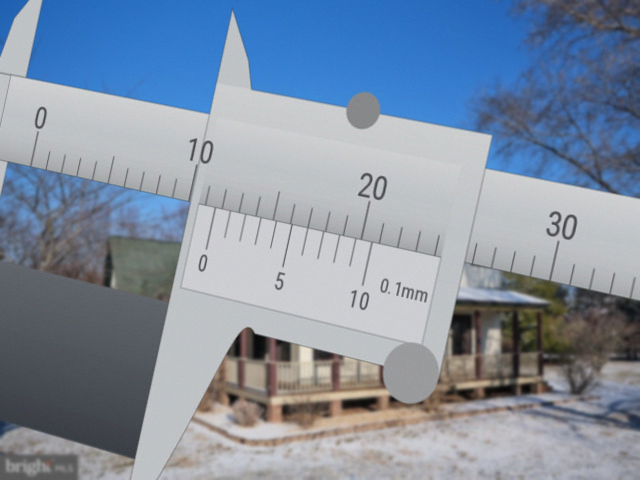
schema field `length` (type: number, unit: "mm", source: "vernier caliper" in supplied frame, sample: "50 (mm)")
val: 11.6 (mm)
